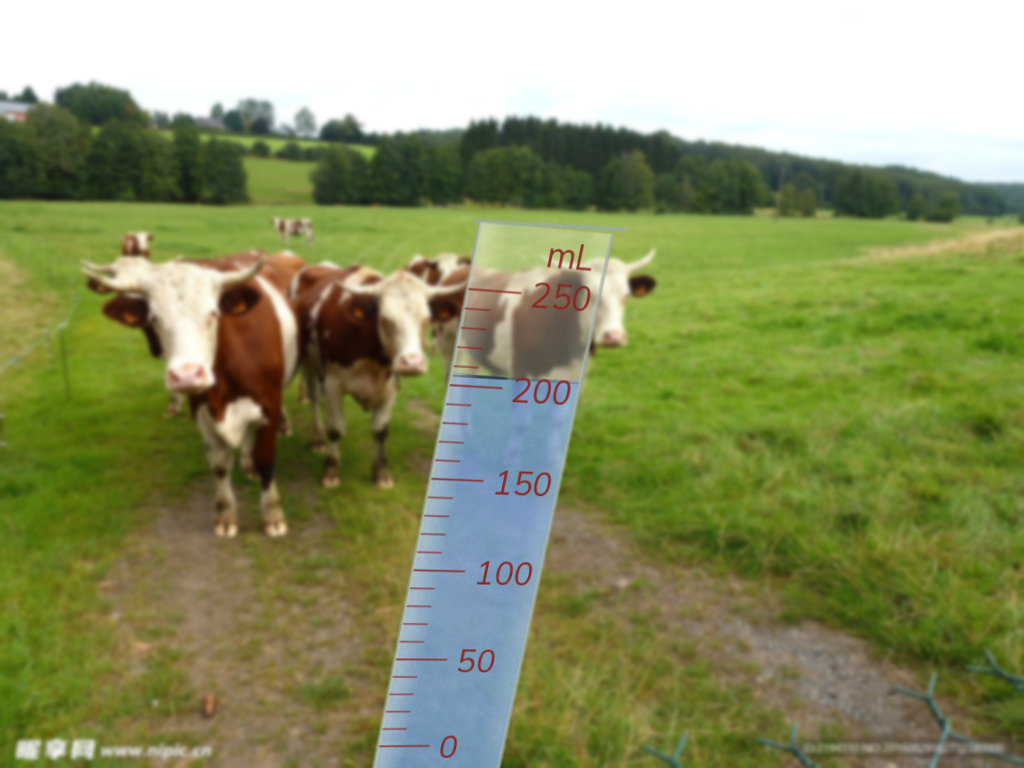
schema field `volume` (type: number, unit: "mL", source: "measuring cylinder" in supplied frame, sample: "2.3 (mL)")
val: 205 (mL)
